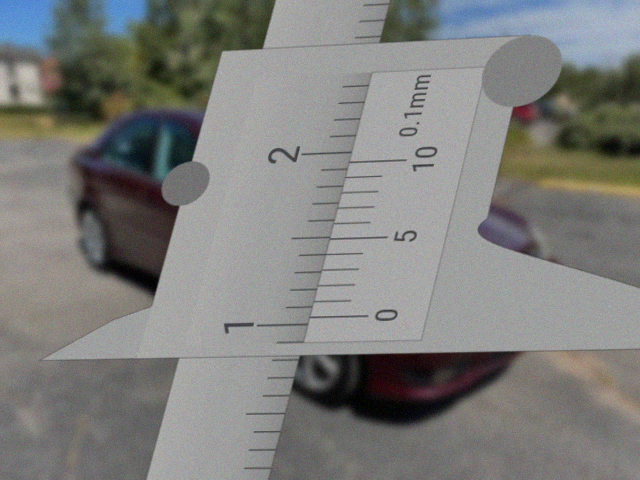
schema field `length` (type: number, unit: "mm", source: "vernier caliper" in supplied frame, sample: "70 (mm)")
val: 10.4 (mm)
